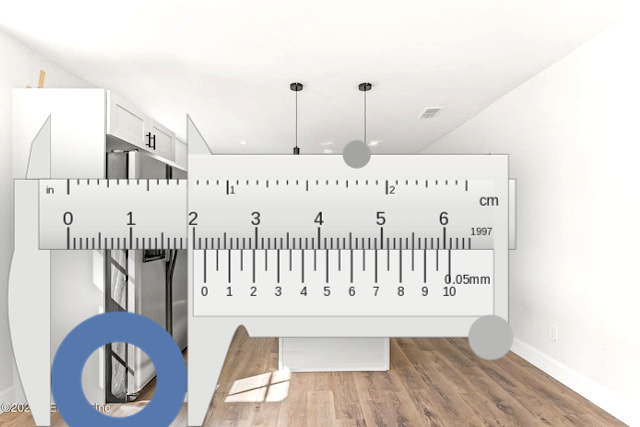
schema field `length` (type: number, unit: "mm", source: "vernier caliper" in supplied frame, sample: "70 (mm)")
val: 21.8 (mm)
